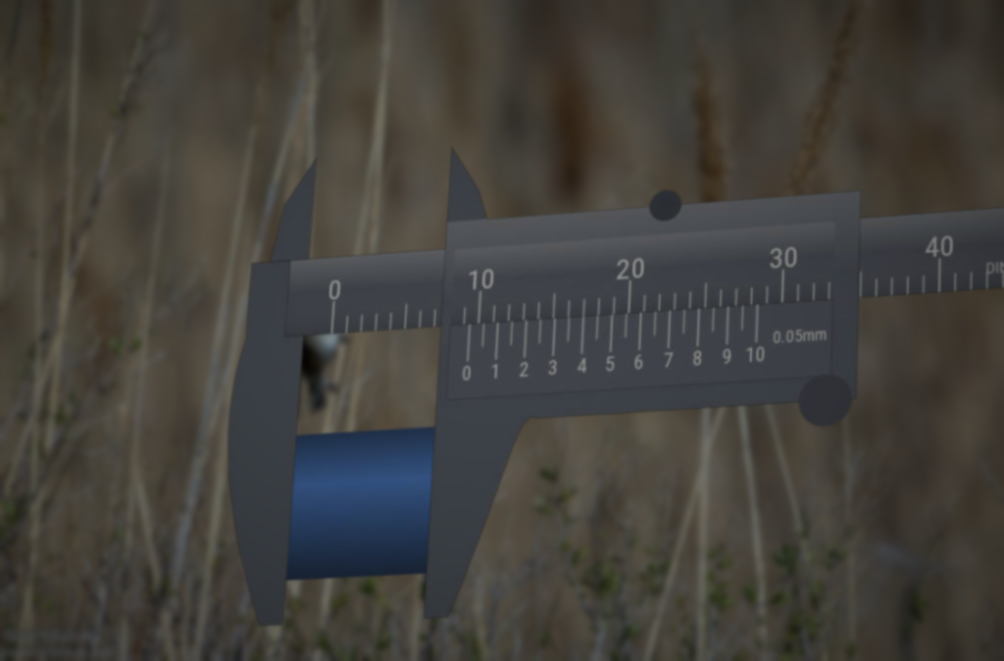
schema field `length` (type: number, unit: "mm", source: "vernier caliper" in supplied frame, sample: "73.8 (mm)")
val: 9.4 (mm)
